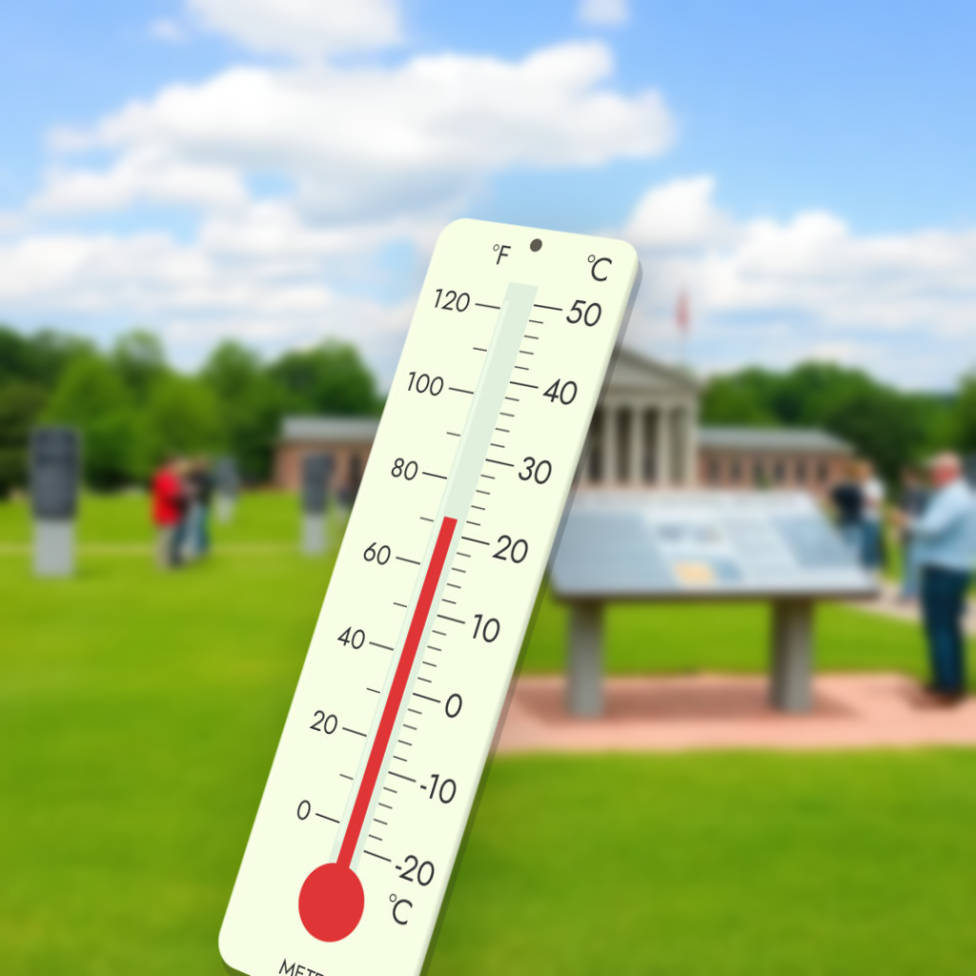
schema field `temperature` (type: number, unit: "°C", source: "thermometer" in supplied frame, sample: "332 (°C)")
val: 22 (°C)
